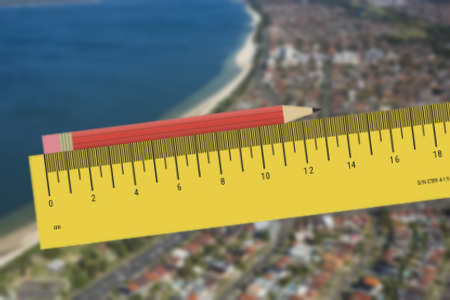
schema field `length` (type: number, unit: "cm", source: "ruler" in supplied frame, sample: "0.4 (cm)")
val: 13 (cm)
